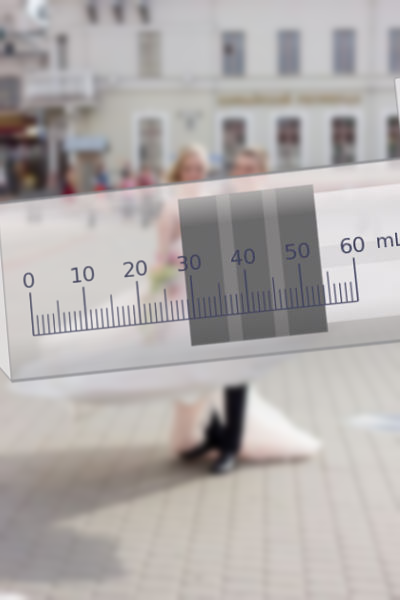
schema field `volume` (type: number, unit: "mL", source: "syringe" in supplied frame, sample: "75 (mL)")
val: 29 (mL)
